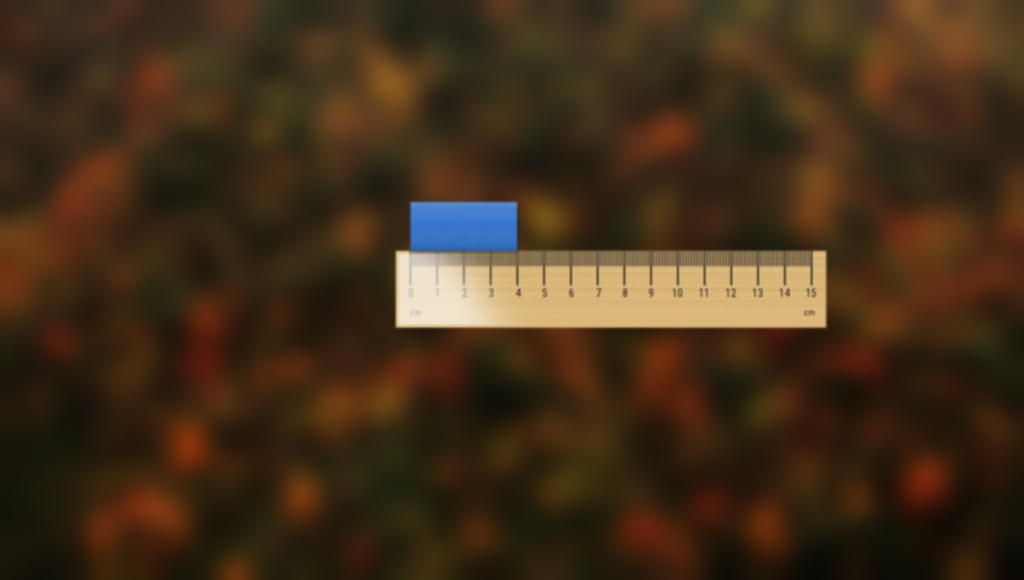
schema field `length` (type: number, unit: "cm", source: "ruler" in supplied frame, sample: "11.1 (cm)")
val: 4 (cm)
